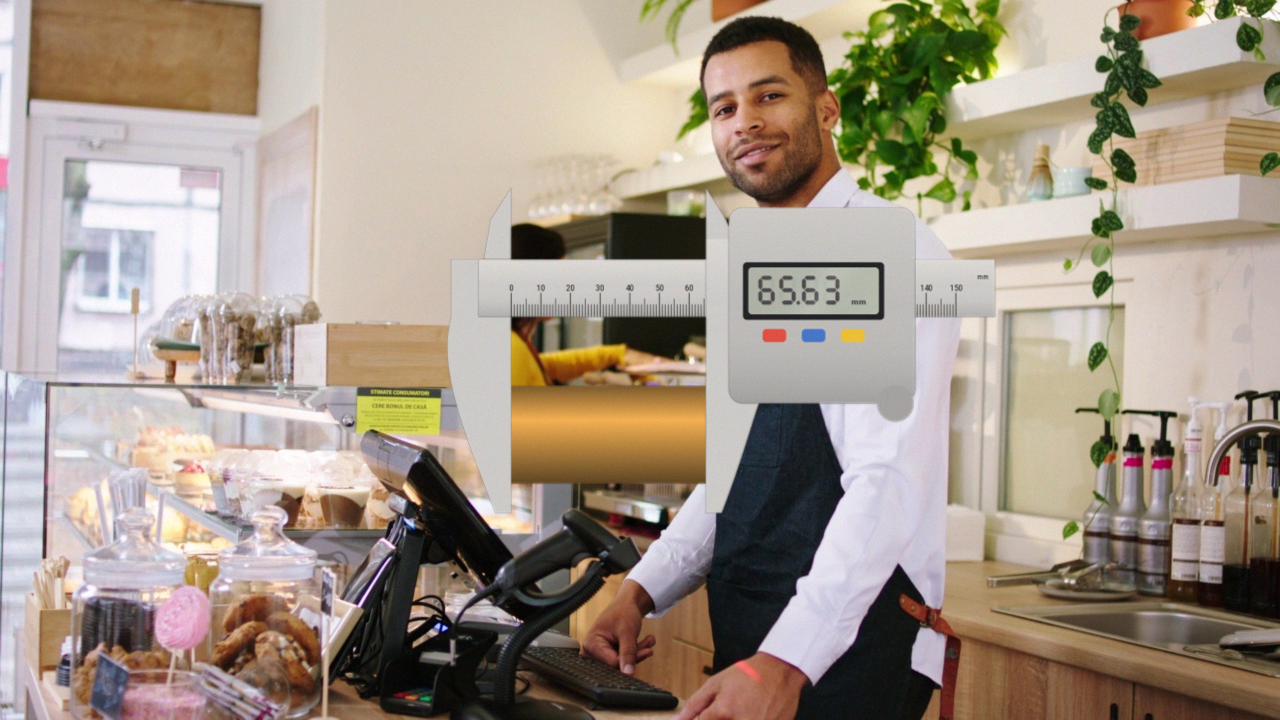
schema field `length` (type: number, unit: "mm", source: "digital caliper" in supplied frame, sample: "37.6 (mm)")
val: 65.63 (mm)
